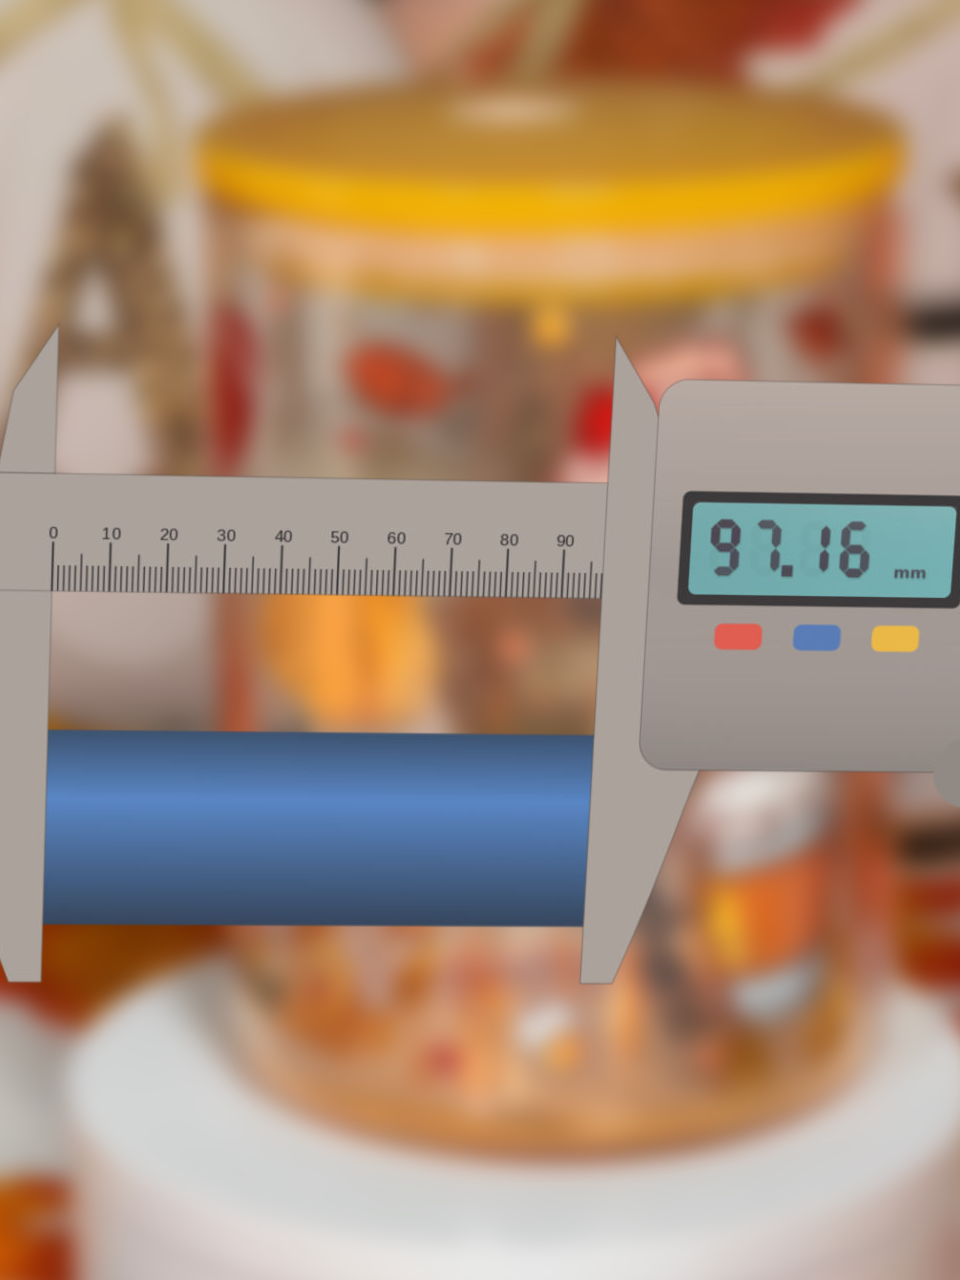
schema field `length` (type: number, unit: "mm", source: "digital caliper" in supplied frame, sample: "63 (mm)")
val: 97.16 (mm)
